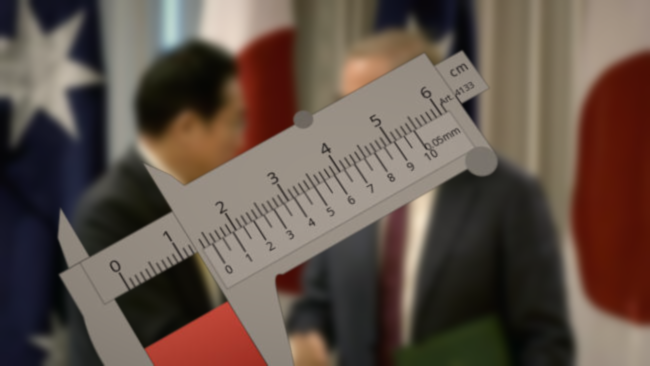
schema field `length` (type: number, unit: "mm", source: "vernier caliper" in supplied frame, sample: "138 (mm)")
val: 15.5 (mm)
